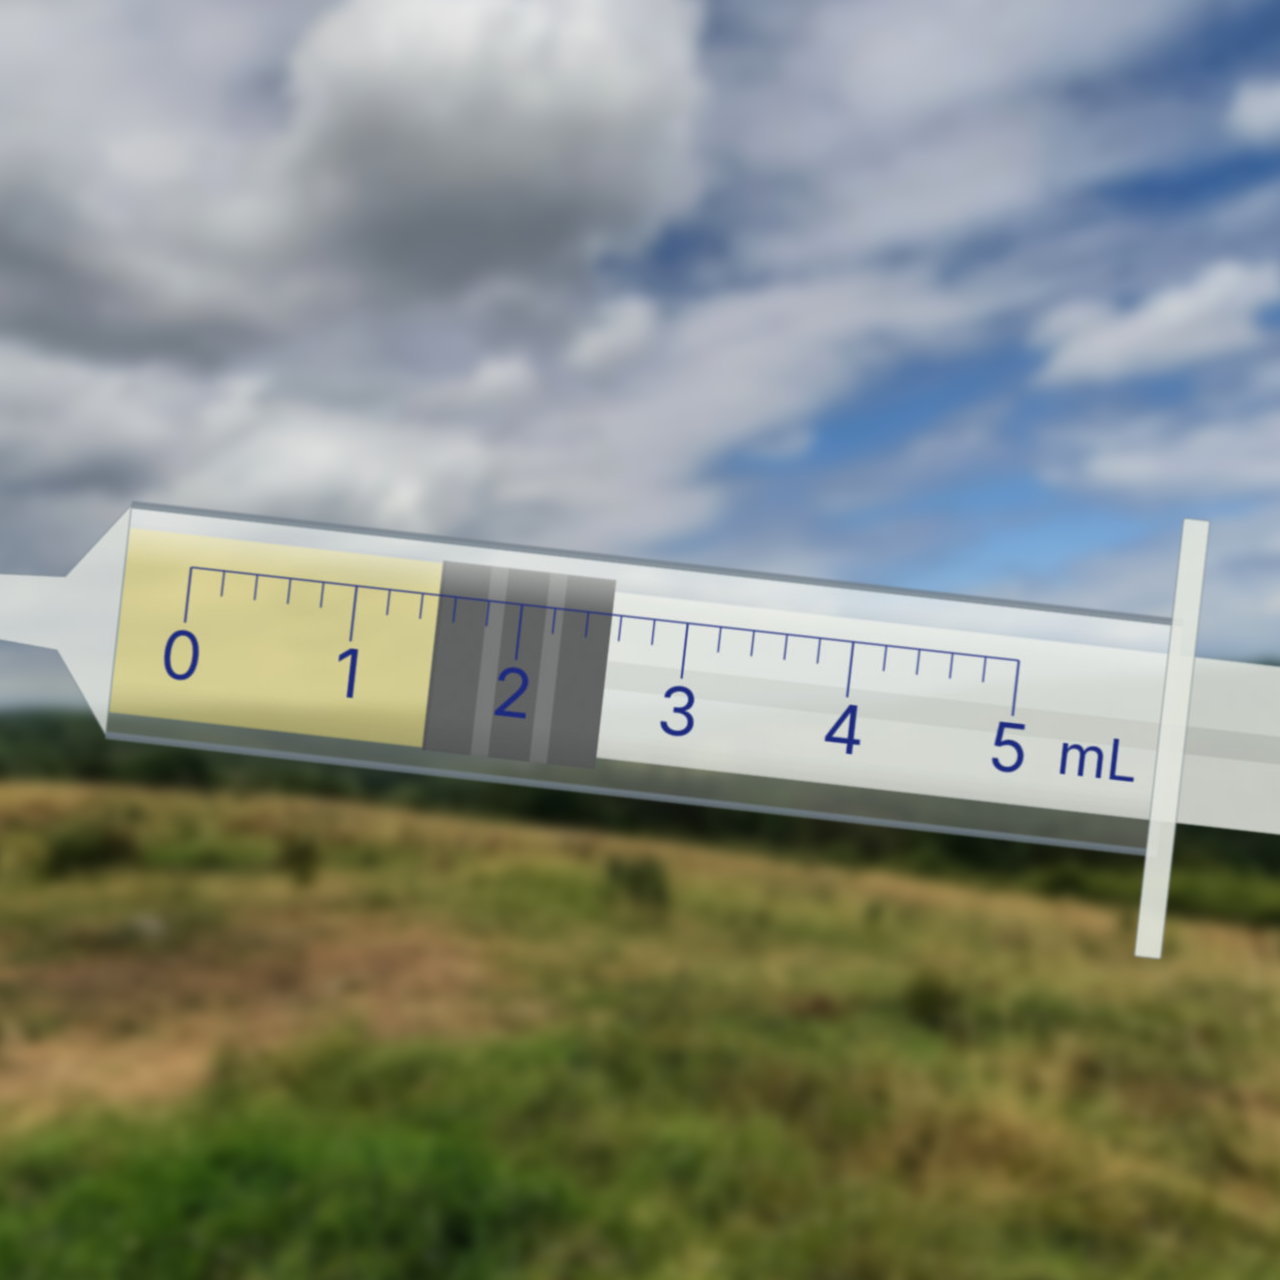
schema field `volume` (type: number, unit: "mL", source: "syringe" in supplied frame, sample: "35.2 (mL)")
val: 1.5 (mL)
